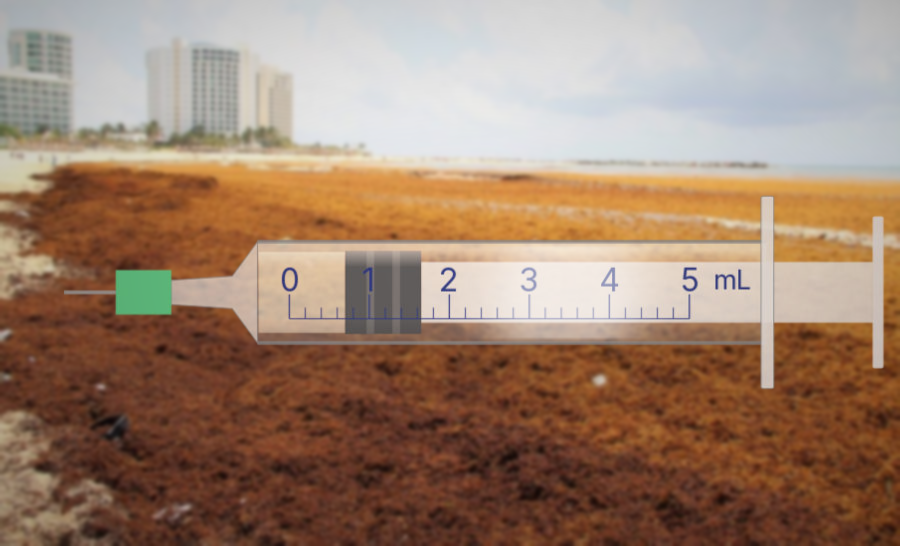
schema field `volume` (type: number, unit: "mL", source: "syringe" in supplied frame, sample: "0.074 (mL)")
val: 0.7 (mL)
